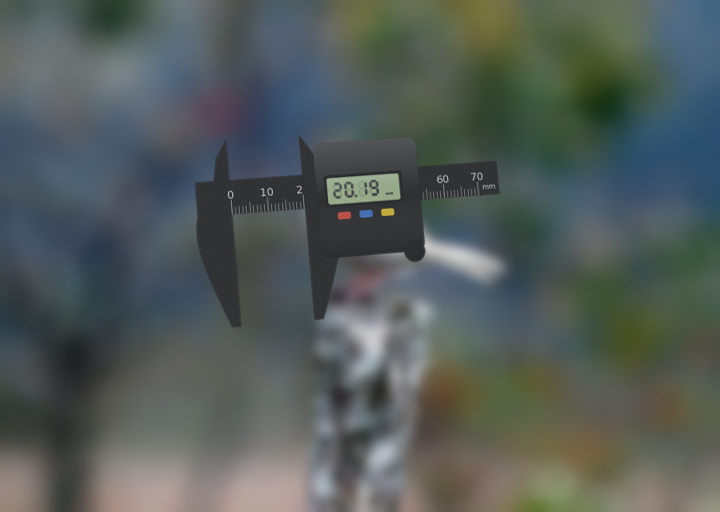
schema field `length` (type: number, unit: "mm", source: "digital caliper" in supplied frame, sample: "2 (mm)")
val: 20.19 (mm)
